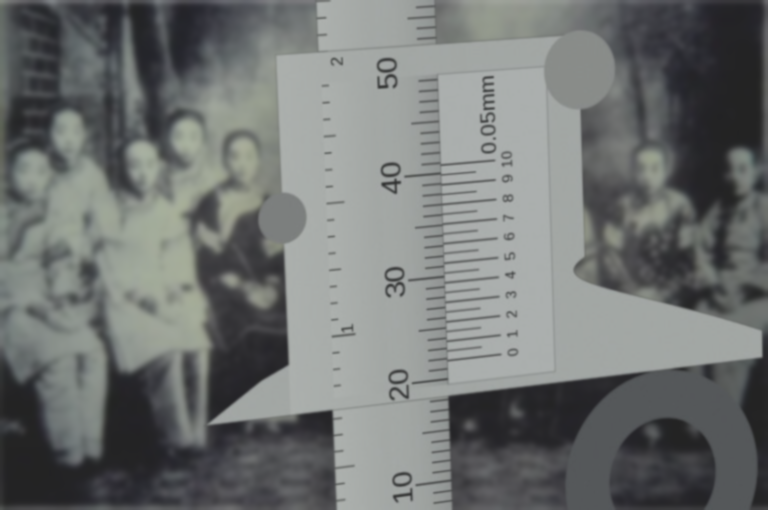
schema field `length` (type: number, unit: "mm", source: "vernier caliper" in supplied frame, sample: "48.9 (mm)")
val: 21.8 (mm)
